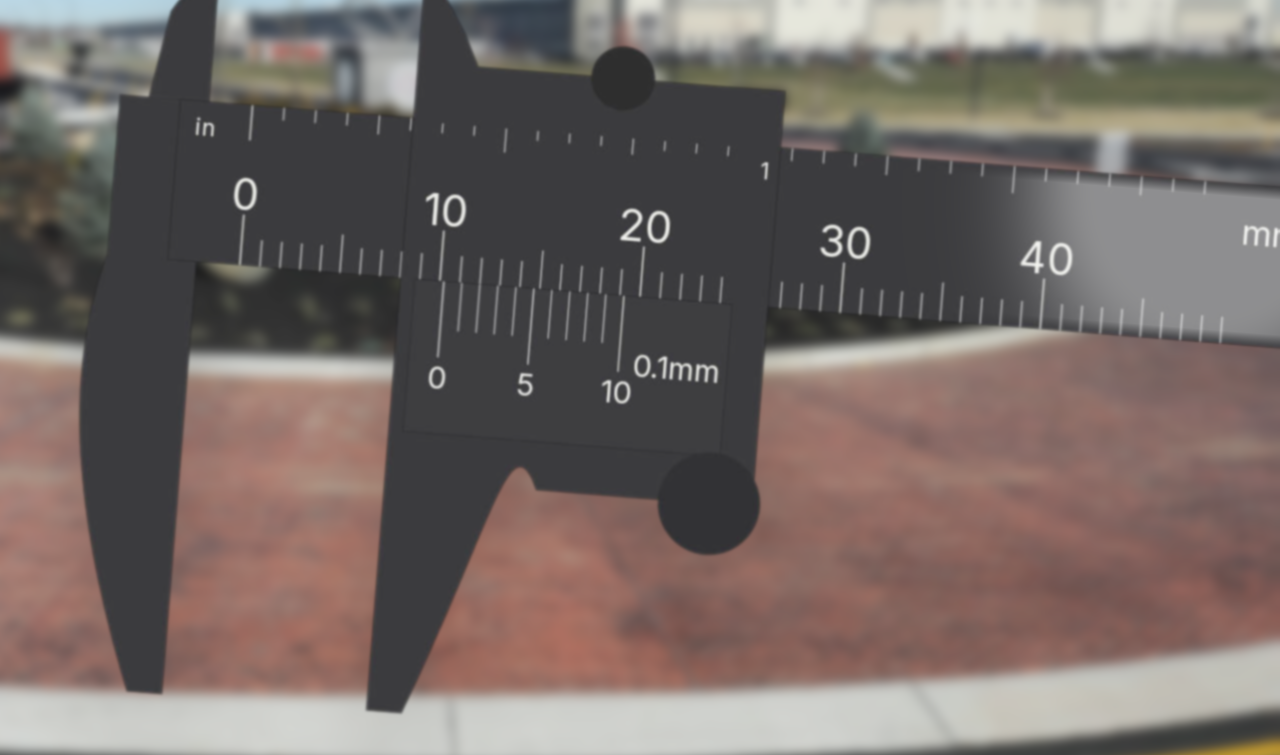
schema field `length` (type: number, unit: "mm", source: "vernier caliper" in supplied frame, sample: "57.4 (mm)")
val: 10.2 (mm)
